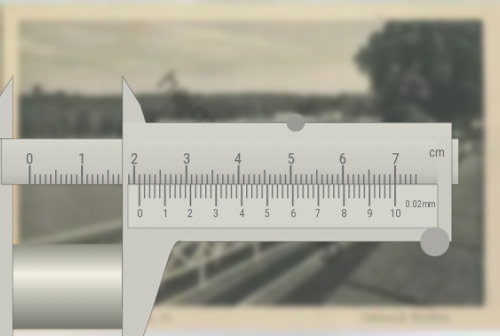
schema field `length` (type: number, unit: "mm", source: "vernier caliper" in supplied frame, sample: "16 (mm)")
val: 21.0 (mm)
